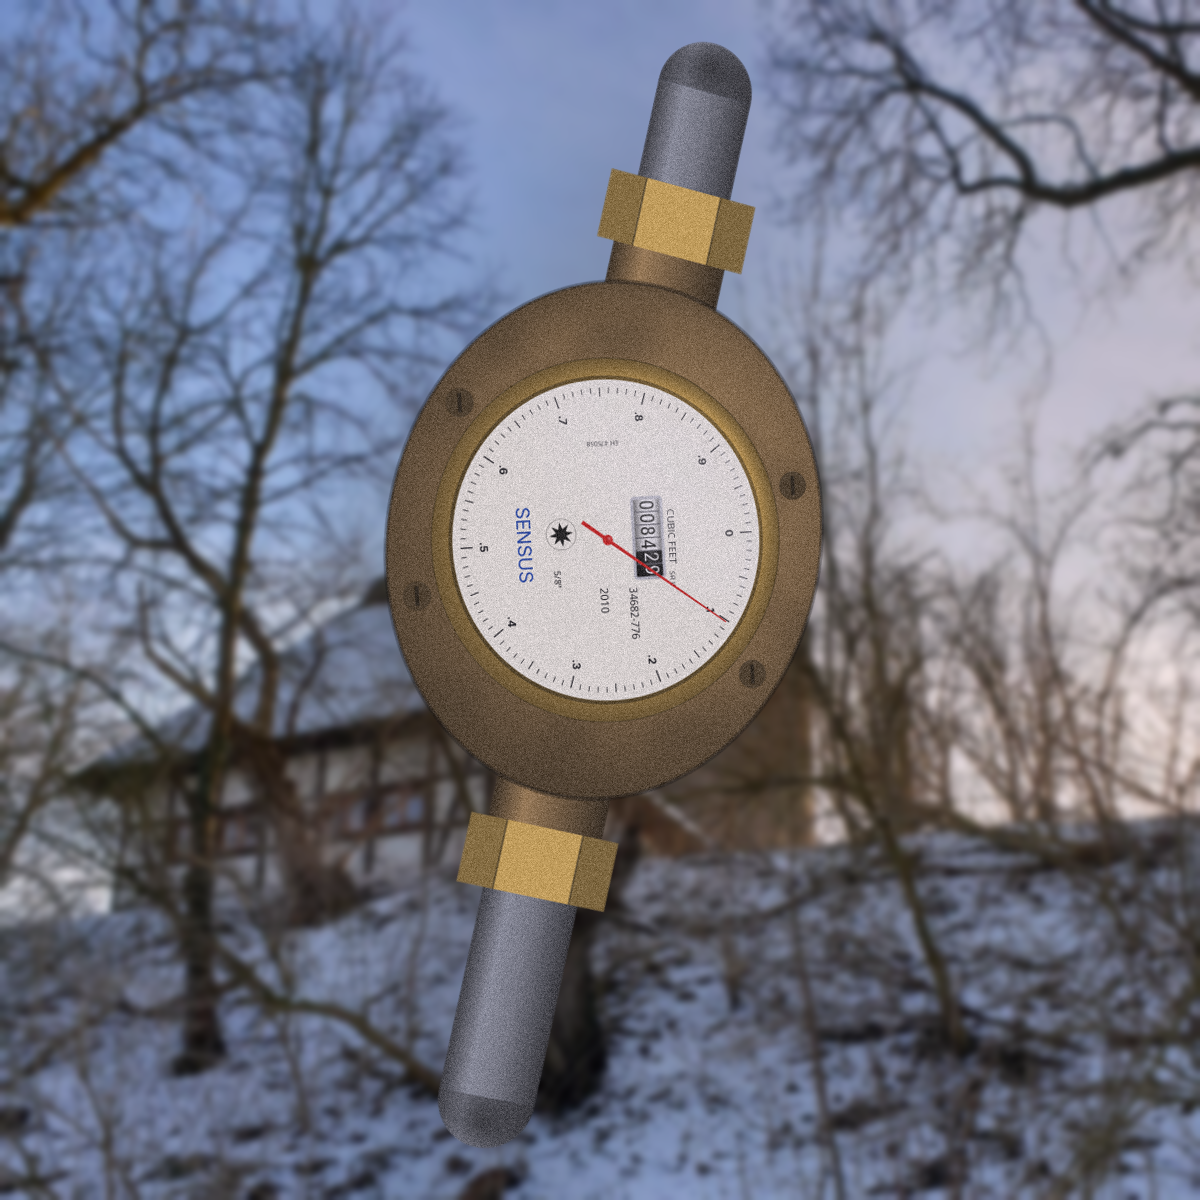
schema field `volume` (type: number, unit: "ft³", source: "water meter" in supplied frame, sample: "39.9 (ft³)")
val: 8429.10 (ft³)
